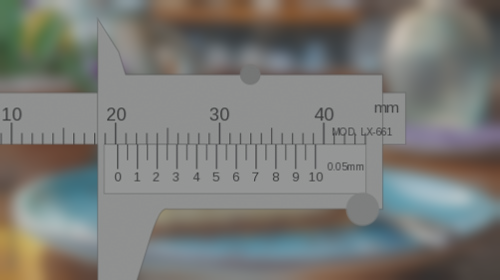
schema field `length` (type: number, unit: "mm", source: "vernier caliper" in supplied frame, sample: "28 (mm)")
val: 20.2 (mm)
